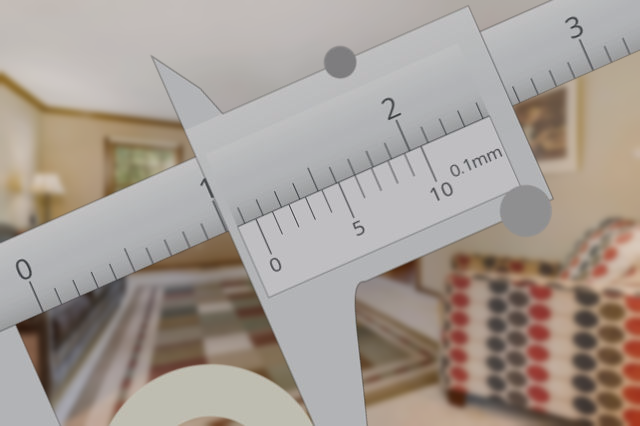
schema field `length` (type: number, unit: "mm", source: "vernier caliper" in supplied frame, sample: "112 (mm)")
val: 11.6 (mm)
